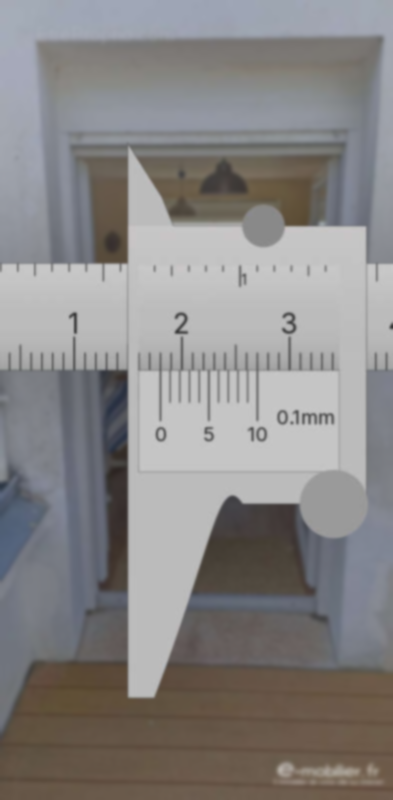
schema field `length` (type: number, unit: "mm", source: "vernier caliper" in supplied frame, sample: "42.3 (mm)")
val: 18.0 (mm)
